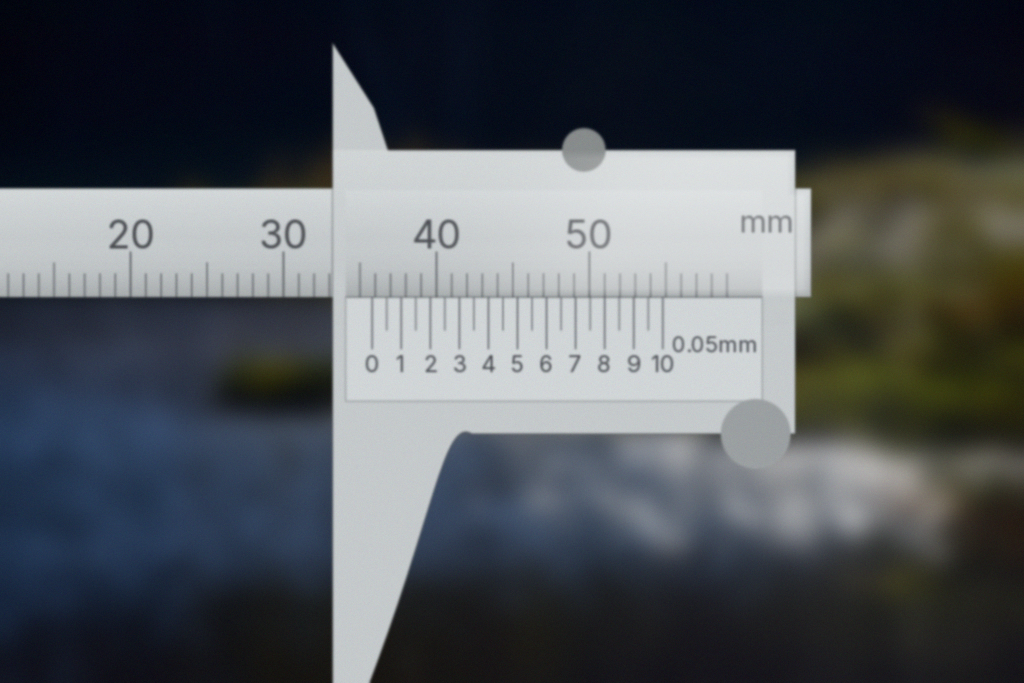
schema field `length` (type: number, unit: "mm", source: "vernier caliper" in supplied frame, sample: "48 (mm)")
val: 35.8 (mm)
